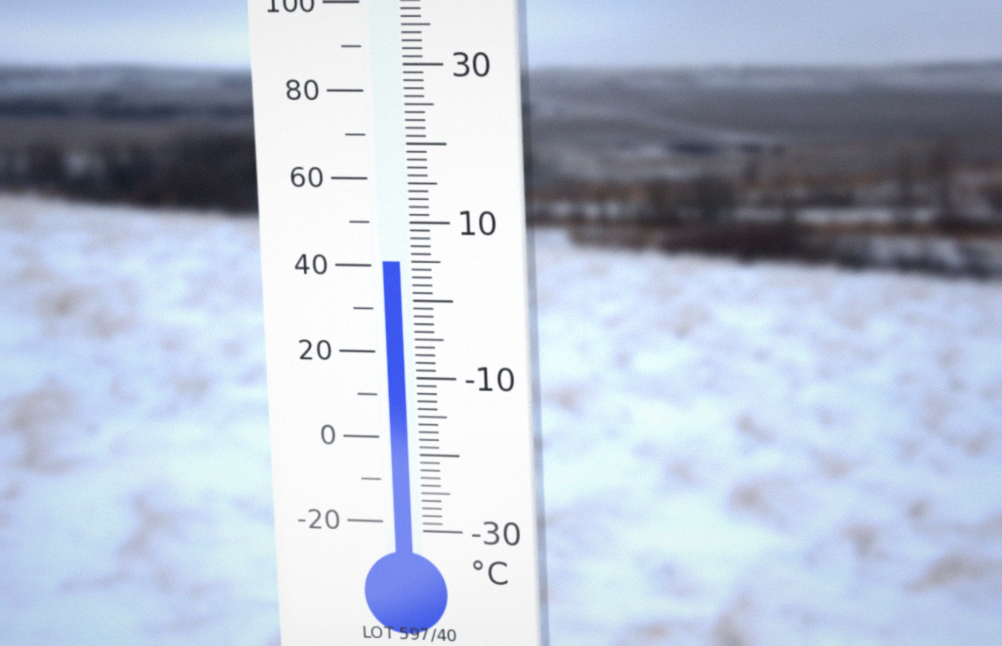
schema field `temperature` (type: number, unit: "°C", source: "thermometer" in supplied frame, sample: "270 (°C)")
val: 5 (°C)
